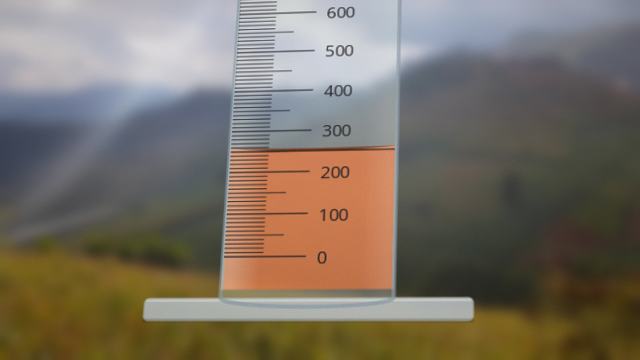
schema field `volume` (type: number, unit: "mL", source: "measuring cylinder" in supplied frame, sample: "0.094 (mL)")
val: 250 (mL)
